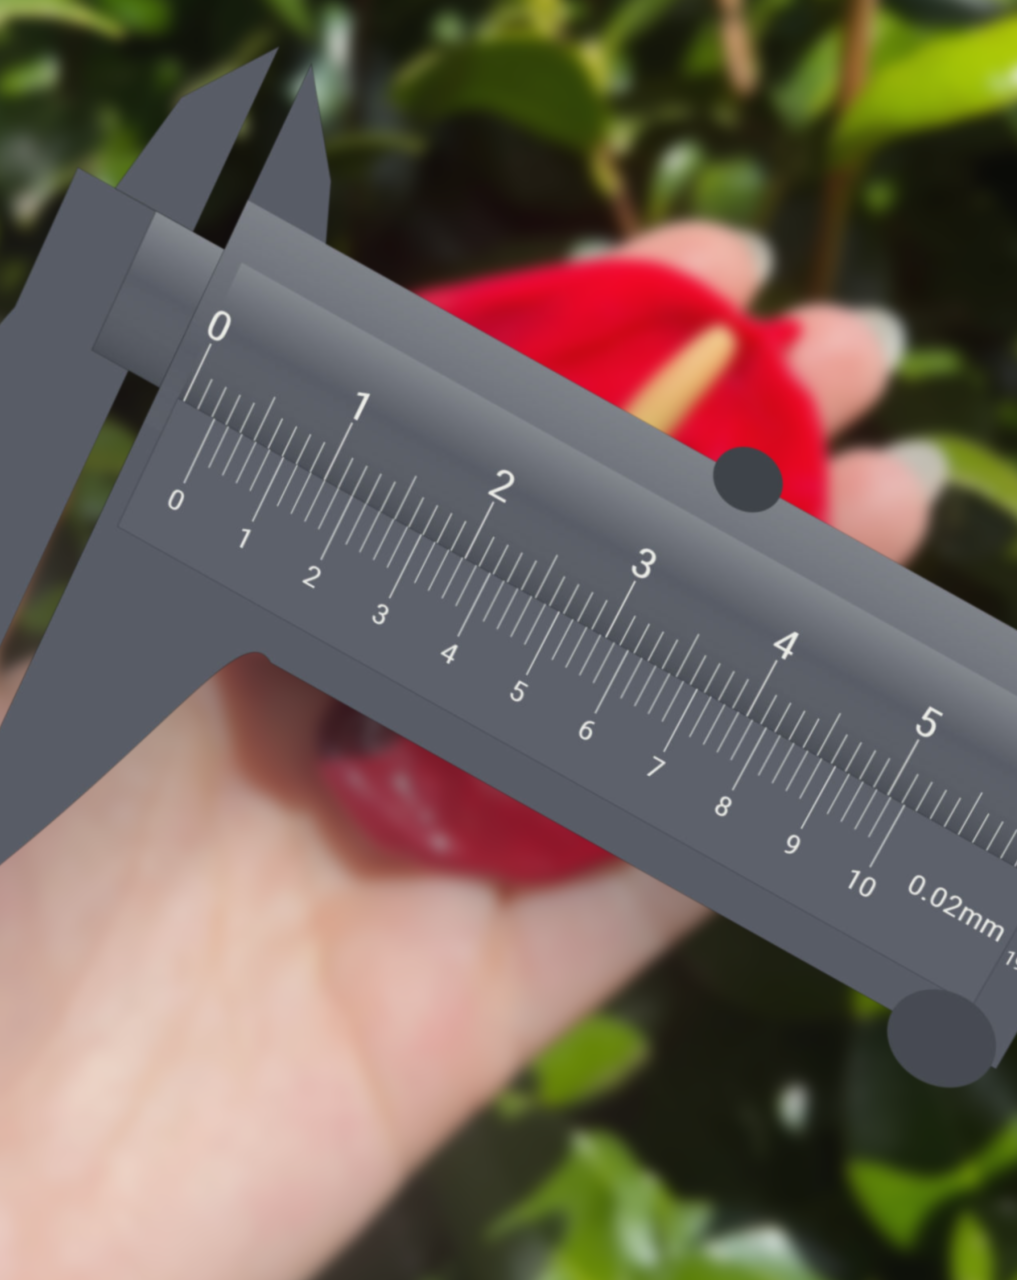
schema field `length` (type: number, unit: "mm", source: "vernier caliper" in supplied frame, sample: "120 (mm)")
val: 2.2 (mm)
